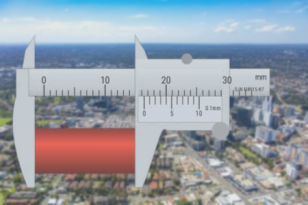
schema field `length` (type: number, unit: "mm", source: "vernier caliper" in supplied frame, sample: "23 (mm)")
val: 16.4 (mm)
